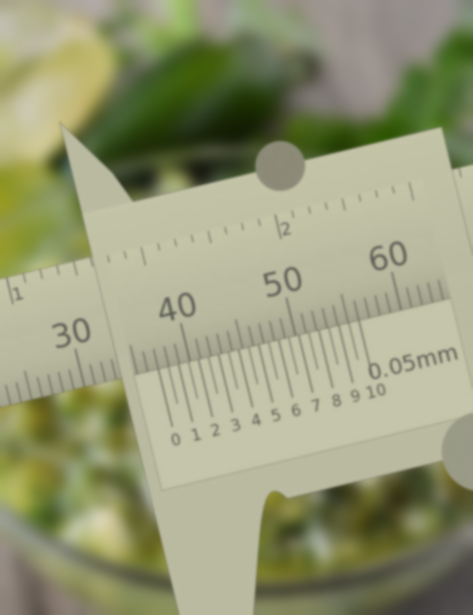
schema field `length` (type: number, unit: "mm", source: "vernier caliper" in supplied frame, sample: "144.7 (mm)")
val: 37.0 (mm)
